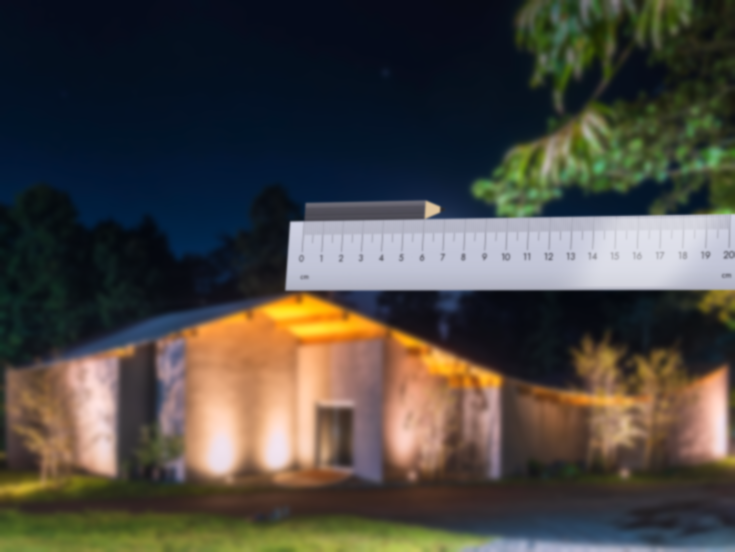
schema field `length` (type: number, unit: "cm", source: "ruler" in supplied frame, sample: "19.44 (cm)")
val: 7 (cm)
